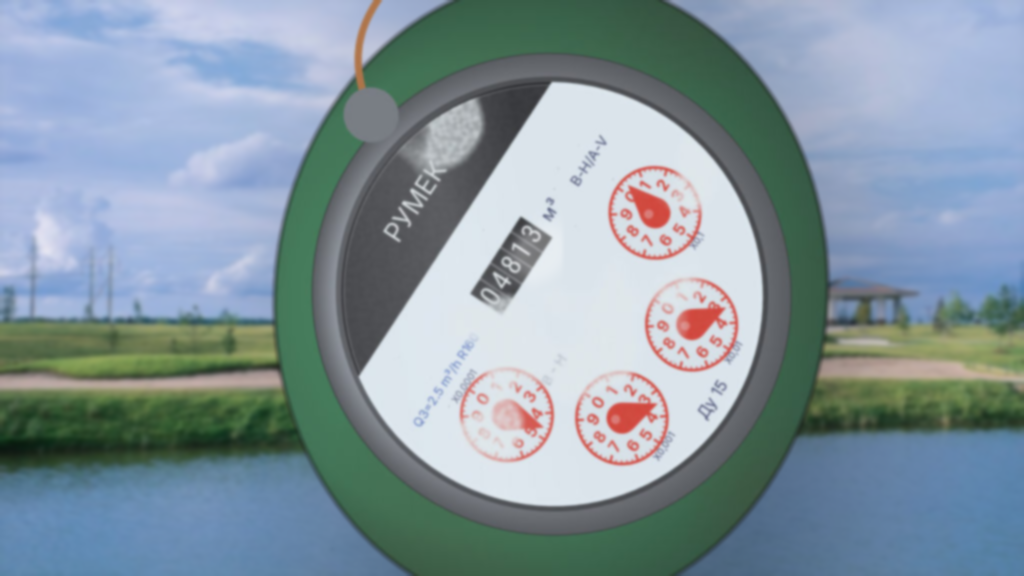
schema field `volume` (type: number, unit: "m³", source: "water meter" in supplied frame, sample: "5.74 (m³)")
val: 4813.0334 (m³)
